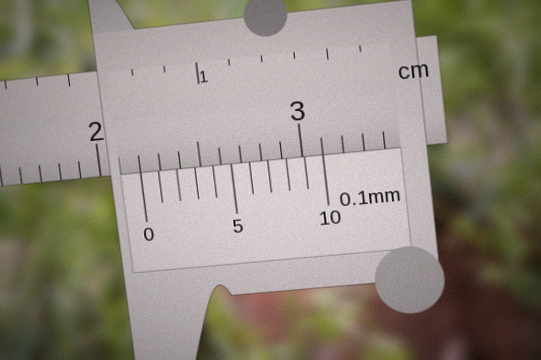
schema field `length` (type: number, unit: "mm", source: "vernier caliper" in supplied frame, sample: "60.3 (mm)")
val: 22.0 (mm)
